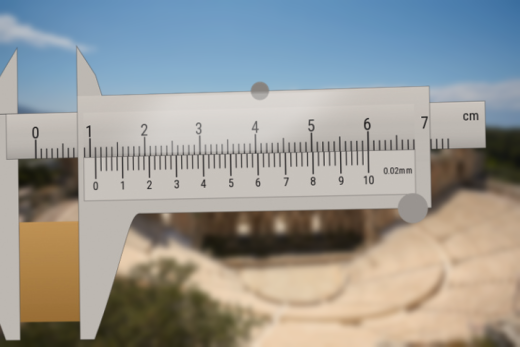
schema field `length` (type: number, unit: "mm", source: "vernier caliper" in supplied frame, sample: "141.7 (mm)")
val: 11.0 (mm)
